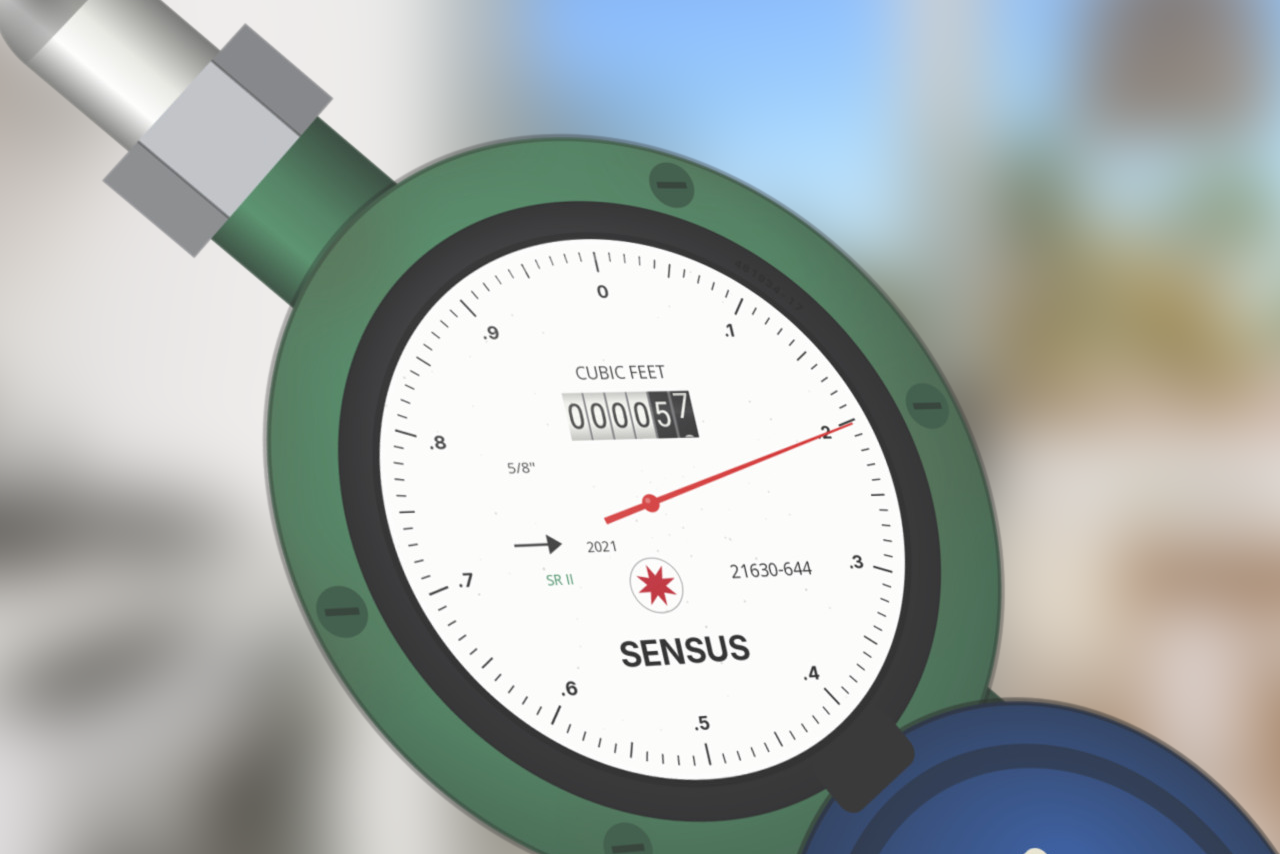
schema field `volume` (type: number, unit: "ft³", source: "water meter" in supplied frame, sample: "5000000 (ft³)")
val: 57.20 (ft³)
